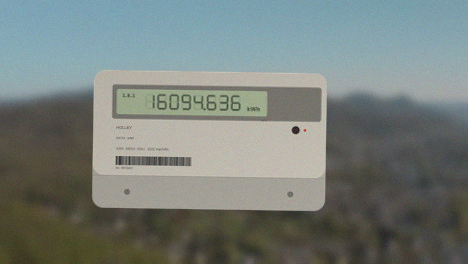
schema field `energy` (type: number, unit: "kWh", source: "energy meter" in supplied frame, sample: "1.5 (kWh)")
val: 16094.636 (kWh)
